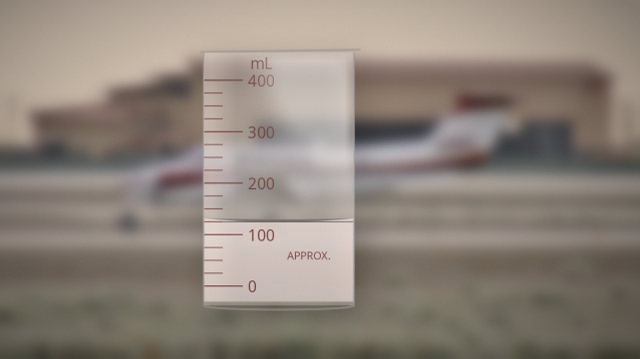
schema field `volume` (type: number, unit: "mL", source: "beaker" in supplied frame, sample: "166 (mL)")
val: 125 (mL)
